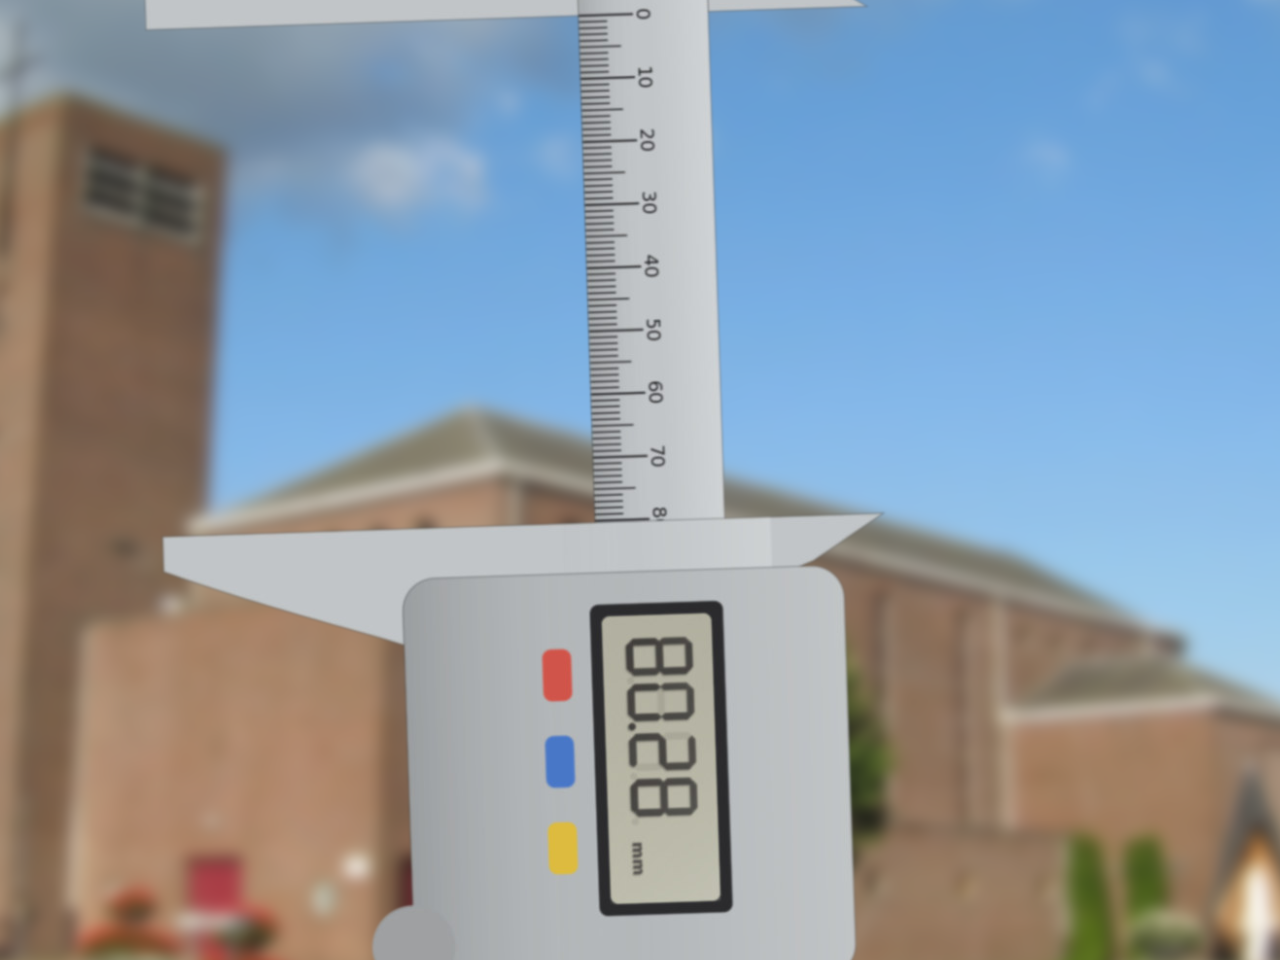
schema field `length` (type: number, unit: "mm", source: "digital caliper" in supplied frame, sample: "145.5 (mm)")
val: 80.28 (mm)
